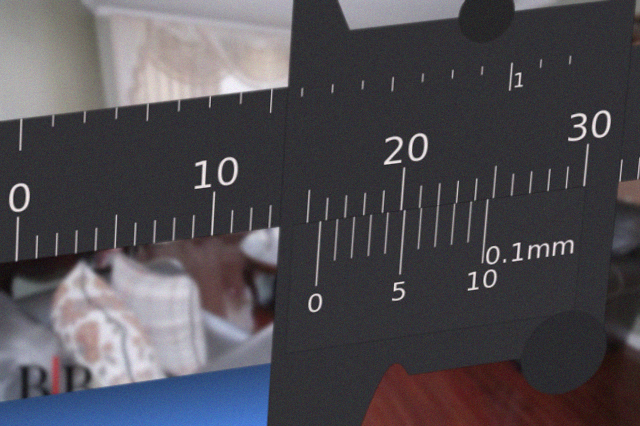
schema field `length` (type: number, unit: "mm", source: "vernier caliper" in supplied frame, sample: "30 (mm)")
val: 15.7 (mm)
